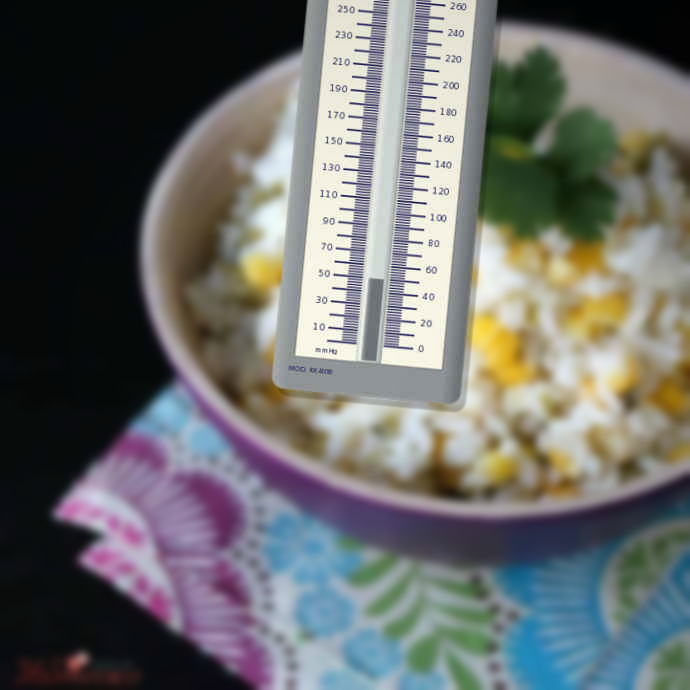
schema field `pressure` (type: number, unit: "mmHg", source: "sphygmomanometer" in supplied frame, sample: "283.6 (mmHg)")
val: 50 (mmHg)
